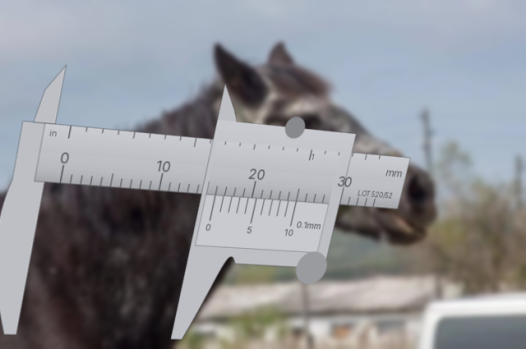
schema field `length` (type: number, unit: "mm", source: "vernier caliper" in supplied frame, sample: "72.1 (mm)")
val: 16.0 (mm)
